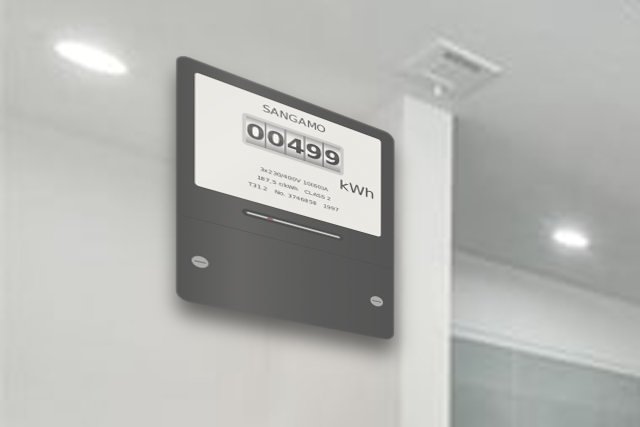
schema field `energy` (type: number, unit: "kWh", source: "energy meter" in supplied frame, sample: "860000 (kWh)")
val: 499 (kWh)
